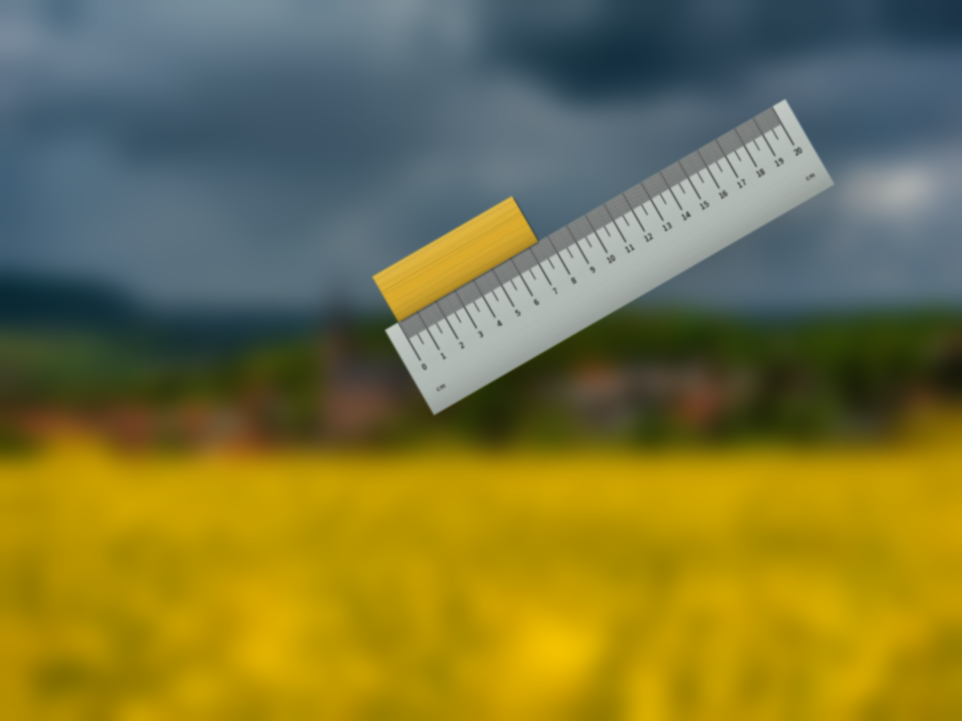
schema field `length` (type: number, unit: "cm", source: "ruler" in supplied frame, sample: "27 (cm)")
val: 7.5 (cm)
